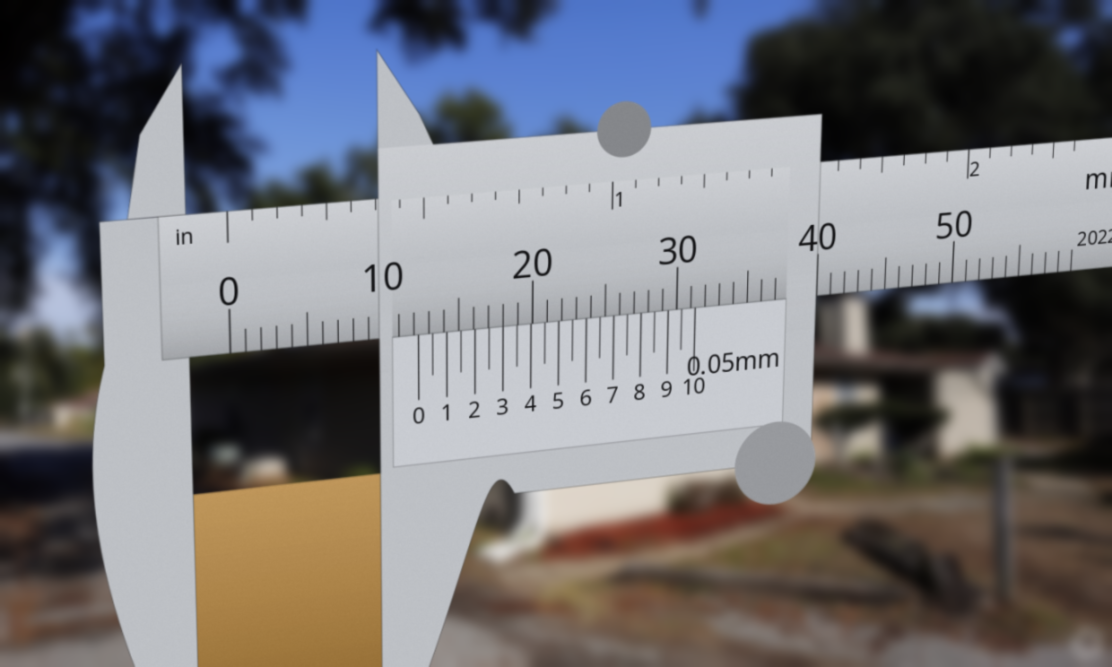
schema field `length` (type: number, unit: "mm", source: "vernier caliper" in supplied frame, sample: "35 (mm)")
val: 12.3 (mm)
